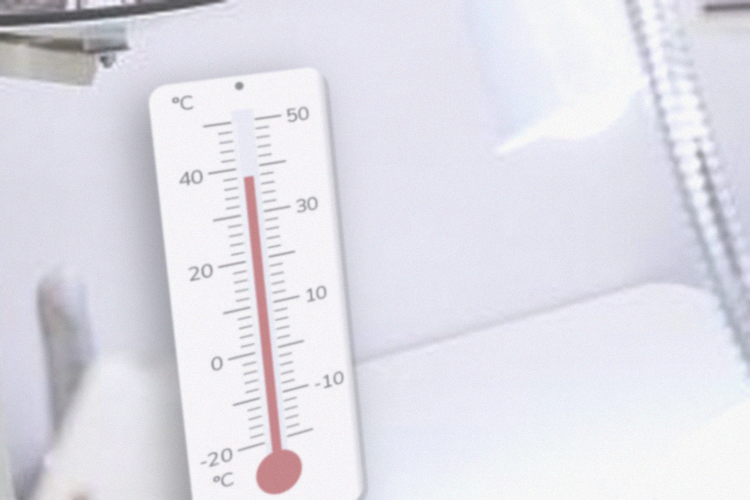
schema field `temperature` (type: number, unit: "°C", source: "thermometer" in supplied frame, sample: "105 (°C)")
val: 38 (°C)
